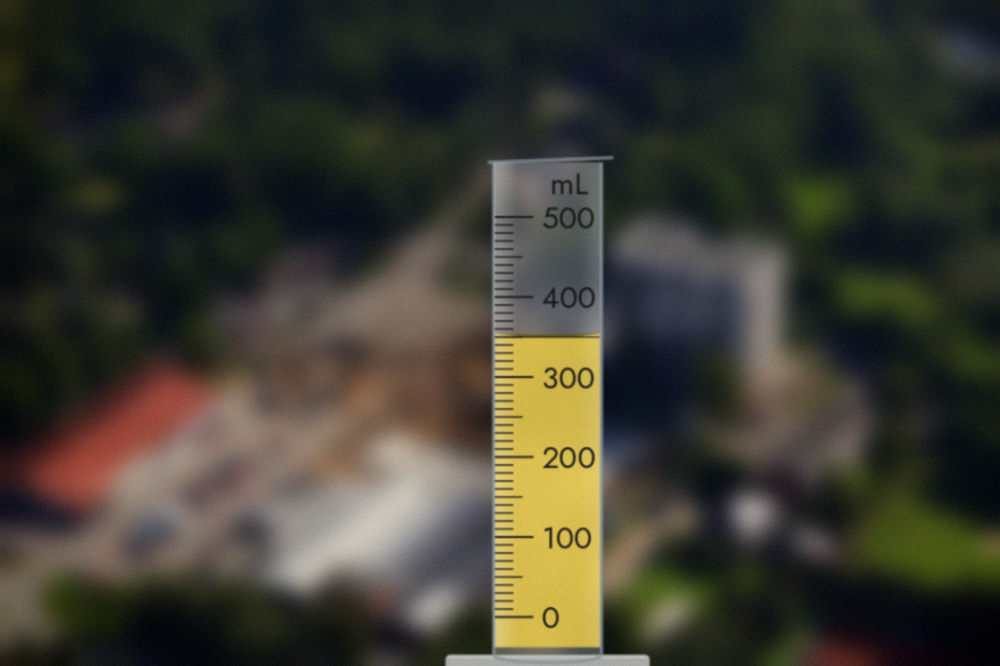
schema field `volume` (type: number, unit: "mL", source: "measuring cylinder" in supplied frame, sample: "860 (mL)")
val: 350 (mL)
